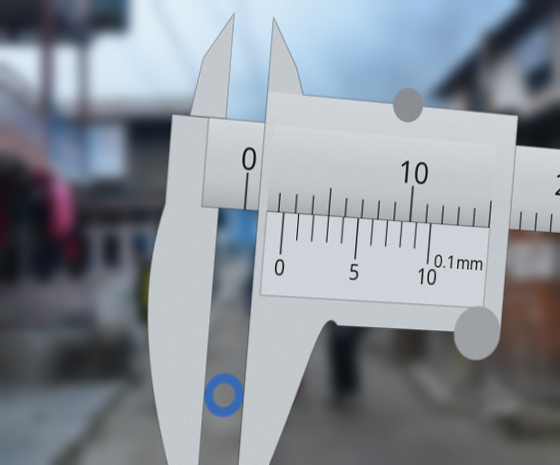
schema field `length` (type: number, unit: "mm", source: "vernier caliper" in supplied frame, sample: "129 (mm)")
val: 2.3 (mm)
